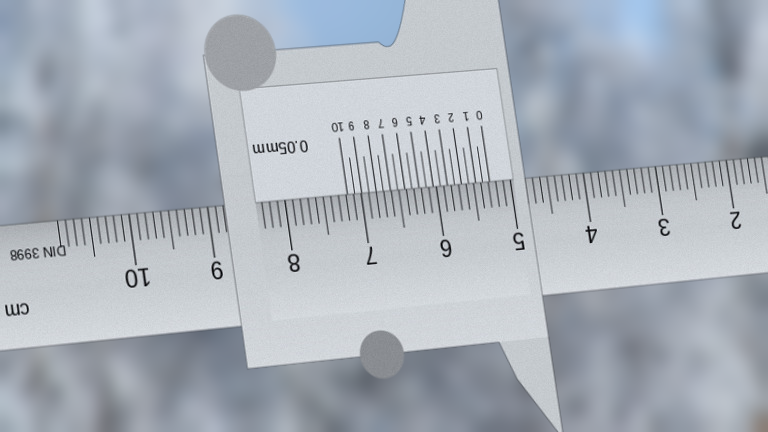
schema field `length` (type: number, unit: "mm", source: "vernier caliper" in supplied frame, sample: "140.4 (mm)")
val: 52.8 (mm)
